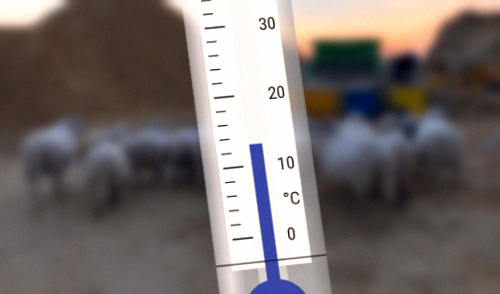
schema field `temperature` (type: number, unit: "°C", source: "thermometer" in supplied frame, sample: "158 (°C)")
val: 13 (°C)
